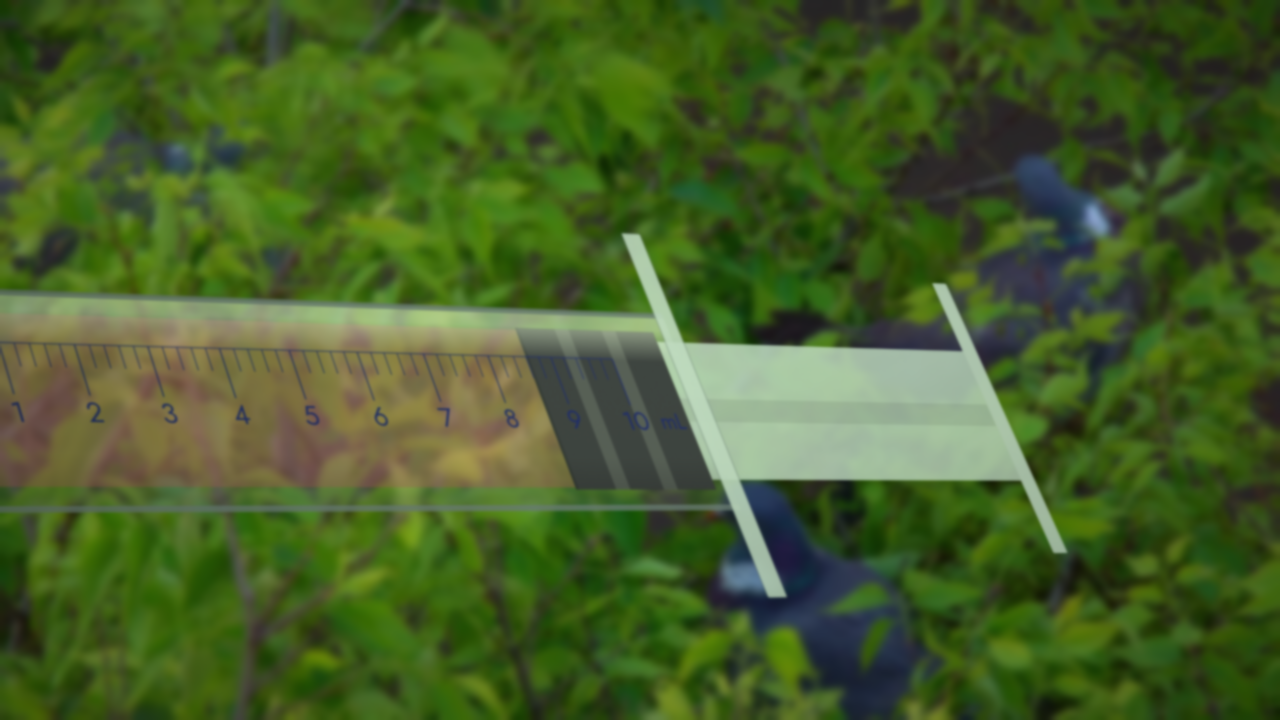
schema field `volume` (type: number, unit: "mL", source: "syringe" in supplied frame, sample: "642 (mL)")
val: 8.6 (mL)
